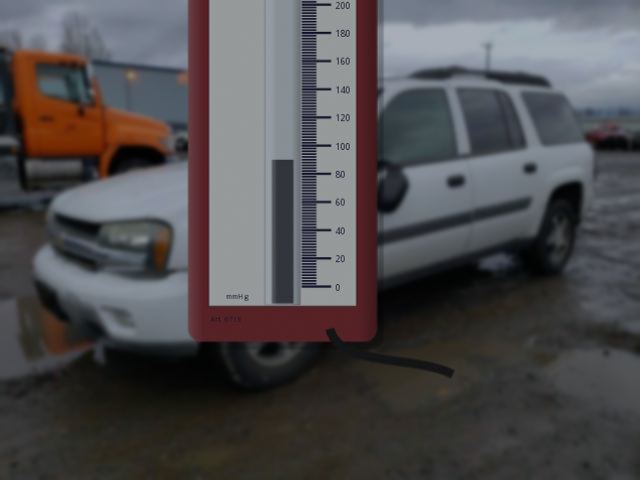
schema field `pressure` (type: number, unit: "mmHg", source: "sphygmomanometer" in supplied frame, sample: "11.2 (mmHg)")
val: 90 (mmHg)
